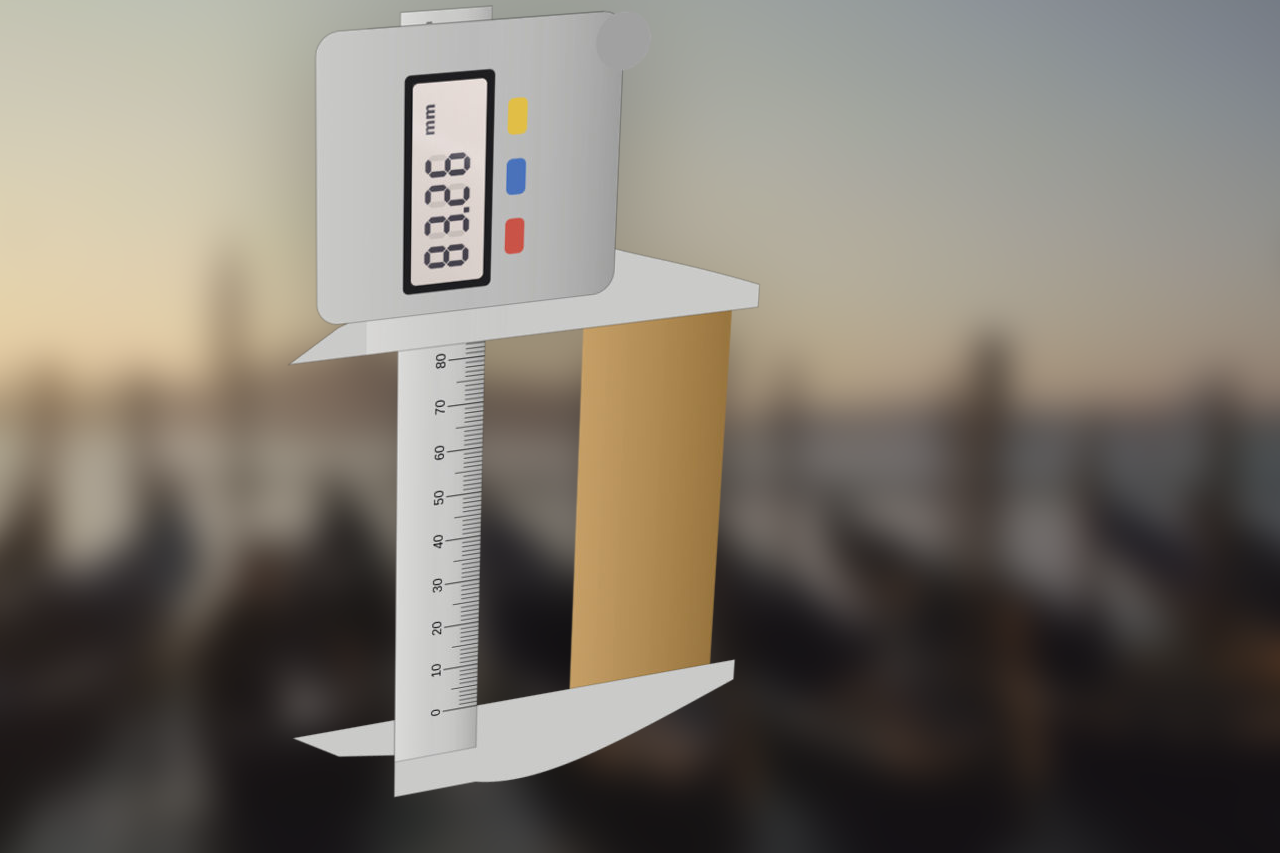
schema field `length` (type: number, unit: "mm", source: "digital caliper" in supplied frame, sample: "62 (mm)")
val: 83.26 (mm)
